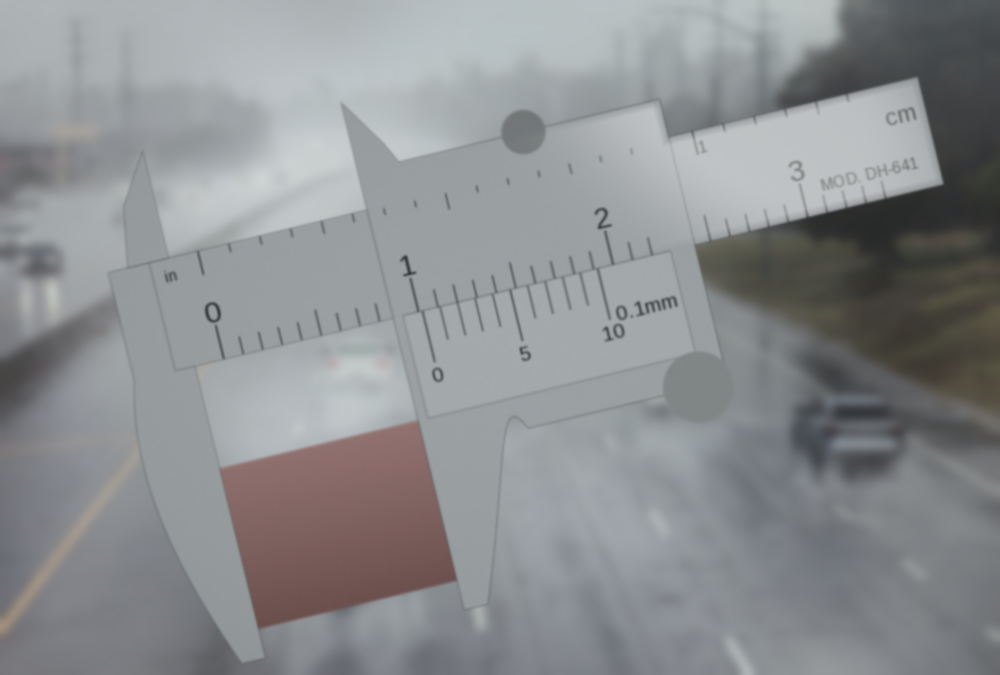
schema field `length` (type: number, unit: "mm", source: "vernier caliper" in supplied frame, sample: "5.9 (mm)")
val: 10.2 (mm)
